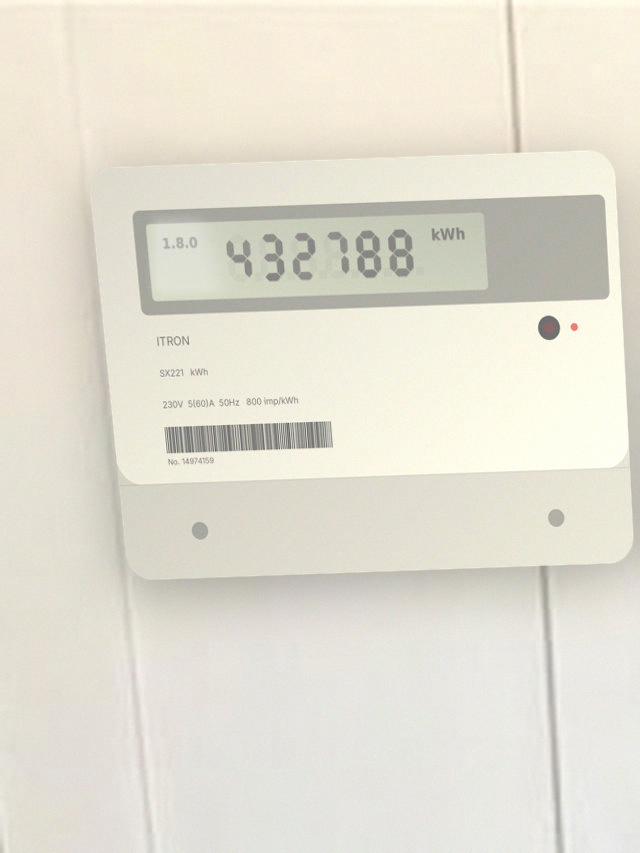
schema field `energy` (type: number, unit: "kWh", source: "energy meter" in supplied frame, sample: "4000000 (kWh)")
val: 432788 (kWh)
